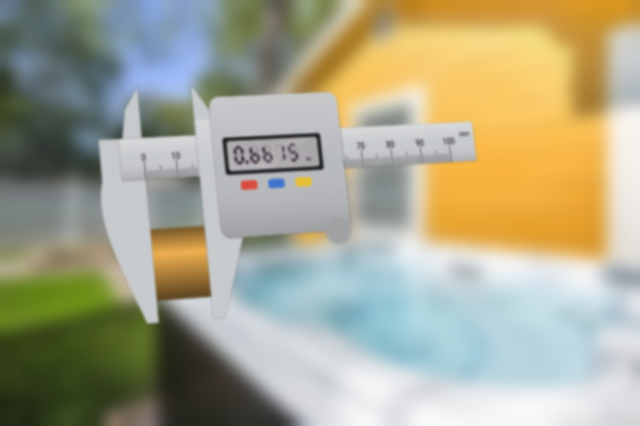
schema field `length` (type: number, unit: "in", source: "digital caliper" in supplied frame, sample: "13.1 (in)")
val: 0.6615 (in)
